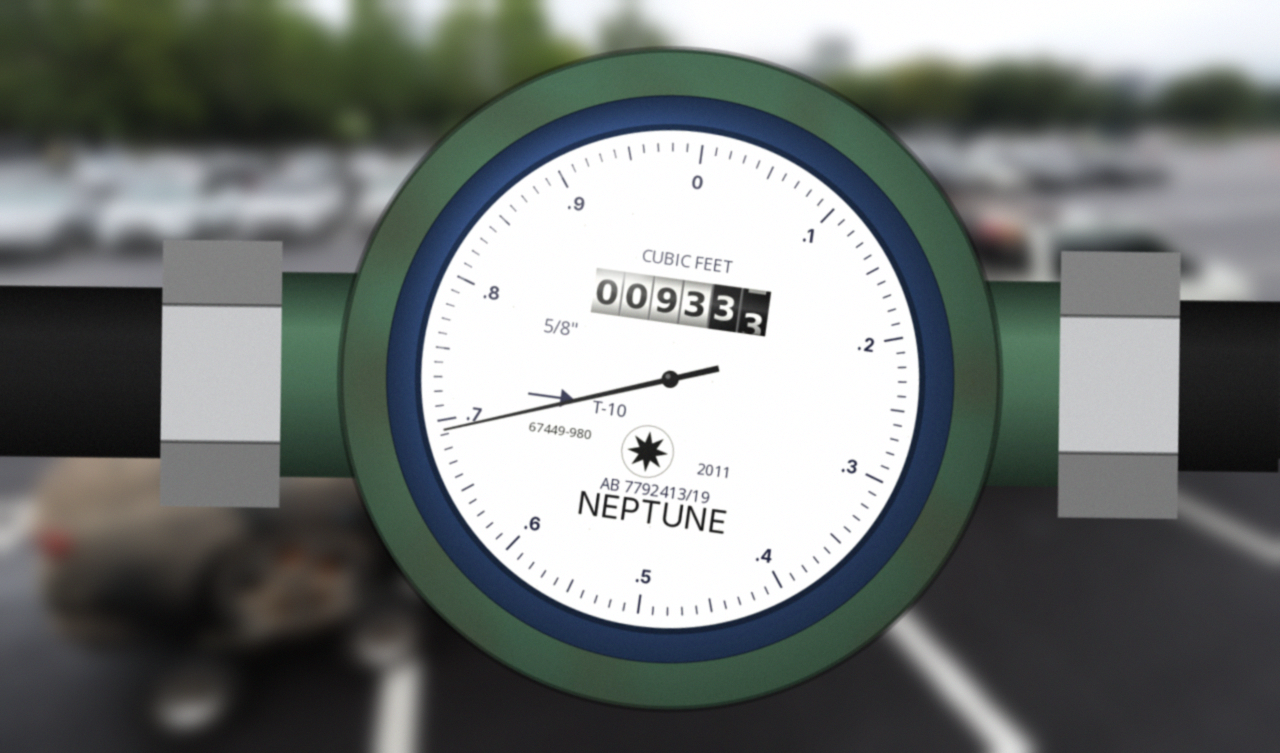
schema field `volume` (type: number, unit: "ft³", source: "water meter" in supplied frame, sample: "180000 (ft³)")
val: 9332.69 (ft³)
